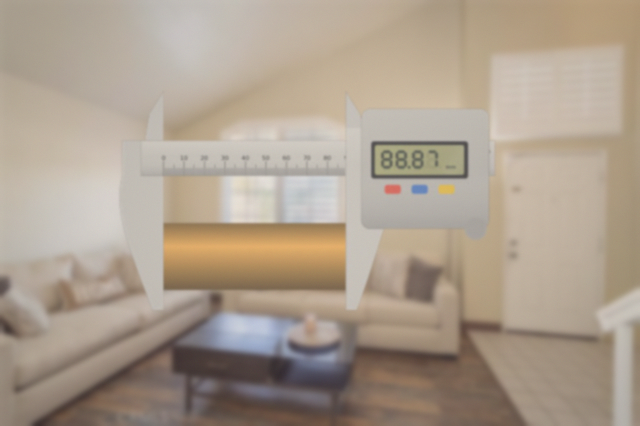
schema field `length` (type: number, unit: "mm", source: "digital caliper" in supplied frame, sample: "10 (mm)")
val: 88.87 (mm)
